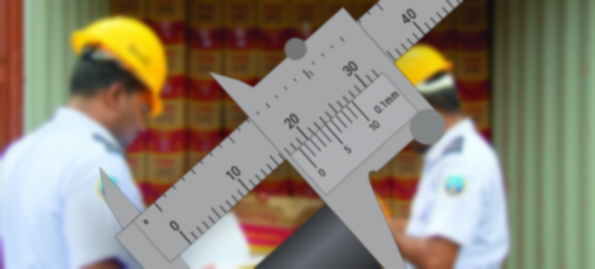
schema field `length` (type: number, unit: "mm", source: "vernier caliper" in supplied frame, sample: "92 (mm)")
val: 18.4 (mm)
